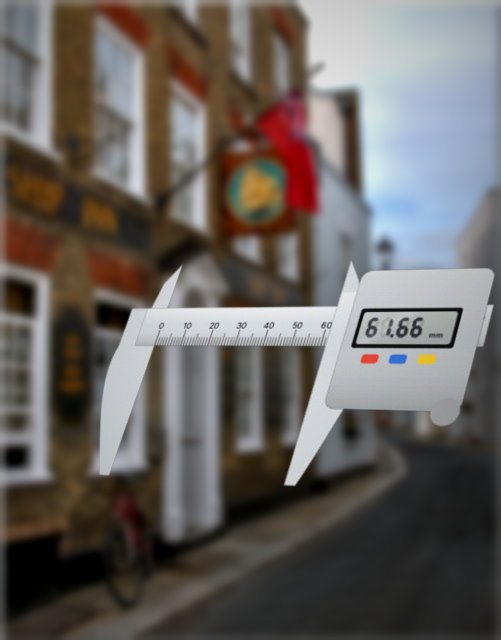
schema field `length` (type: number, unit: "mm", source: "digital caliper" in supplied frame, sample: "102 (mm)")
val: 61.66 (mm)
